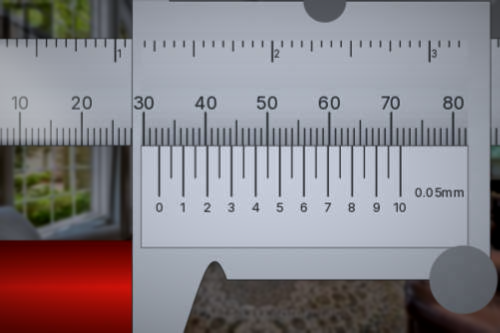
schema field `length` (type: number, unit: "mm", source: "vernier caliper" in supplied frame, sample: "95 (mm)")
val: 32.5 (mm)
